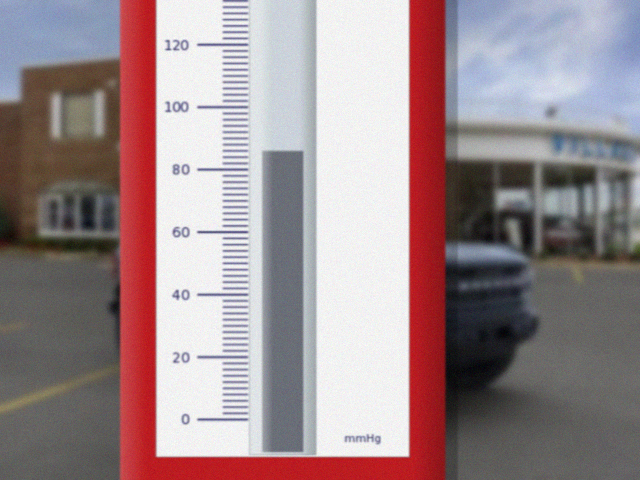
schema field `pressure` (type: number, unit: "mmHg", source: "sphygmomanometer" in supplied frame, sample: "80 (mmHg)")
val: 86 (mmHg)
